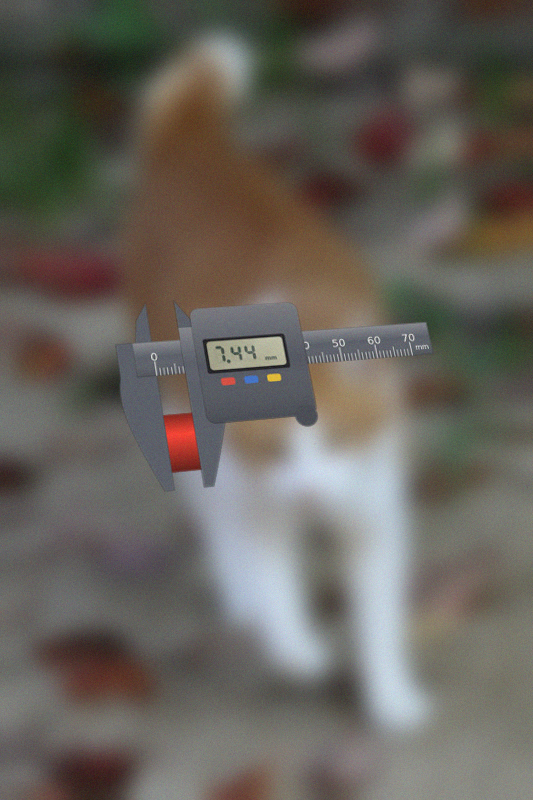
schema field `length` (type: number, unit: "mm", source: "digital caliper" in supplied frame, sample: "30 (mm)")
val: 7.44 (mm)
